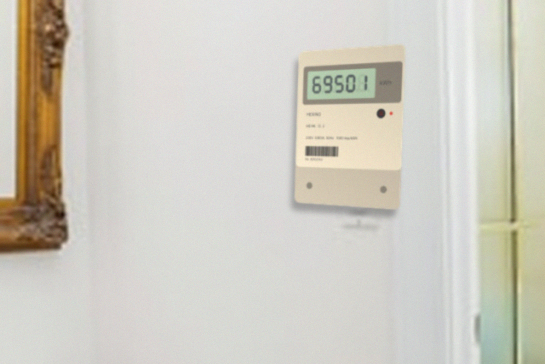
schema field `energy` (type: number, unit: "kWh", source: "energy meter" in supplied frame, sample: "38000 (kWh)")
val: 69501 (kWh)
